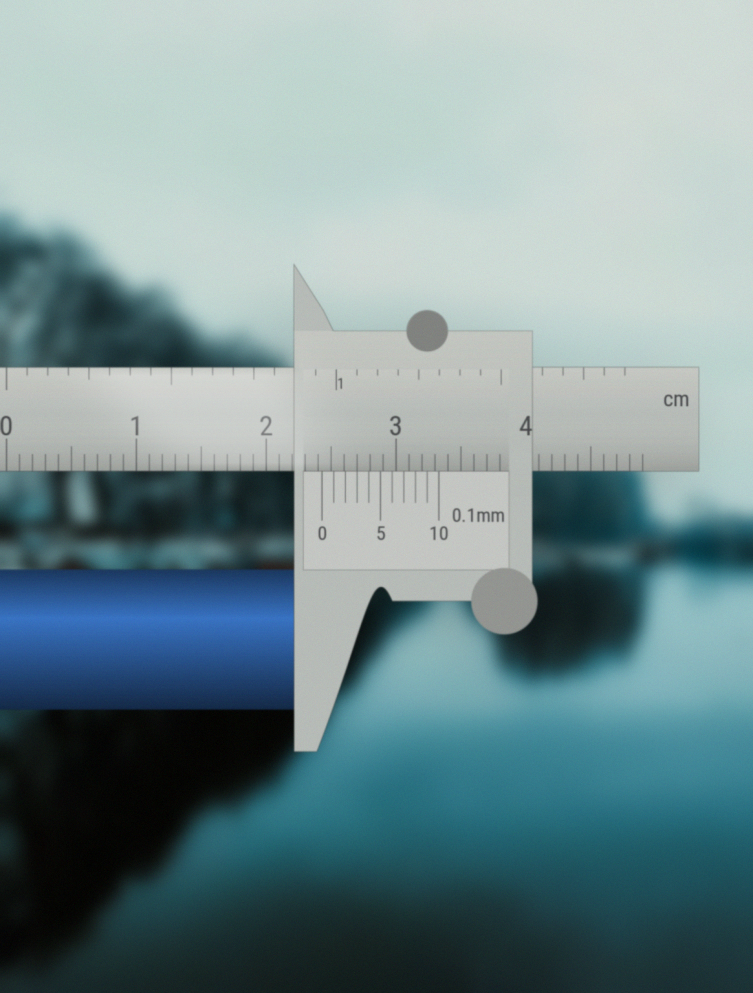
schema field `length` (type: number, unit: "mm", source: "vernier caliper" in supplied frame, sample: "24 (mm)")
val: 24.3 (mm)
